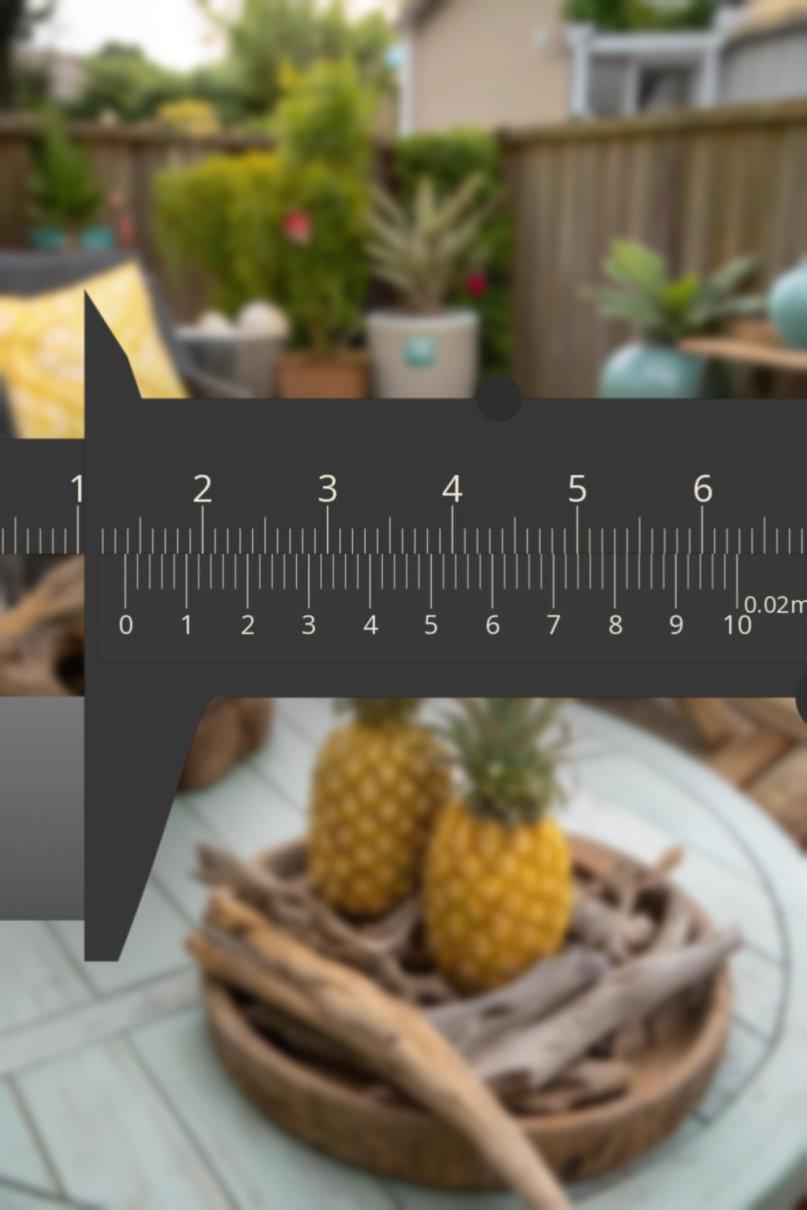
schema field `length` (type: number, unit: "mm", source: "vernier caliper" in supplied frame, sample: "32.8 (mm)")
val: 13.8 (mm)
